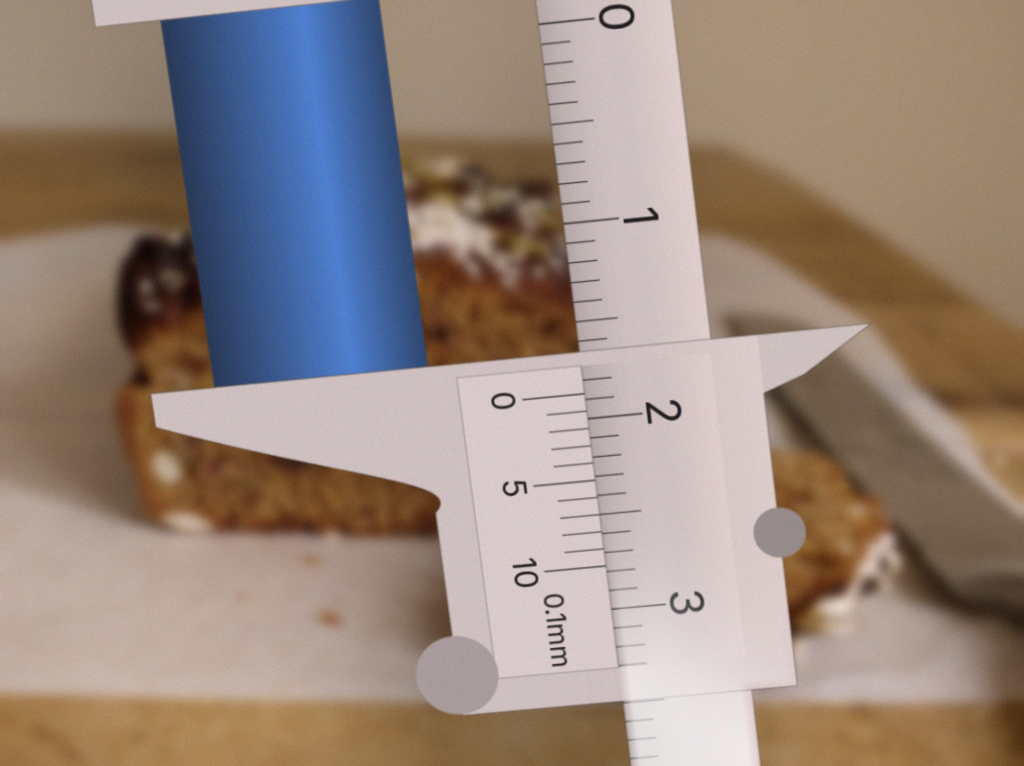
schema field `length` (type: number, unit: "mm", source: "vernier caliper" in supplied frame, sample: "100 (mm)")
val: 18.7 (mm)
